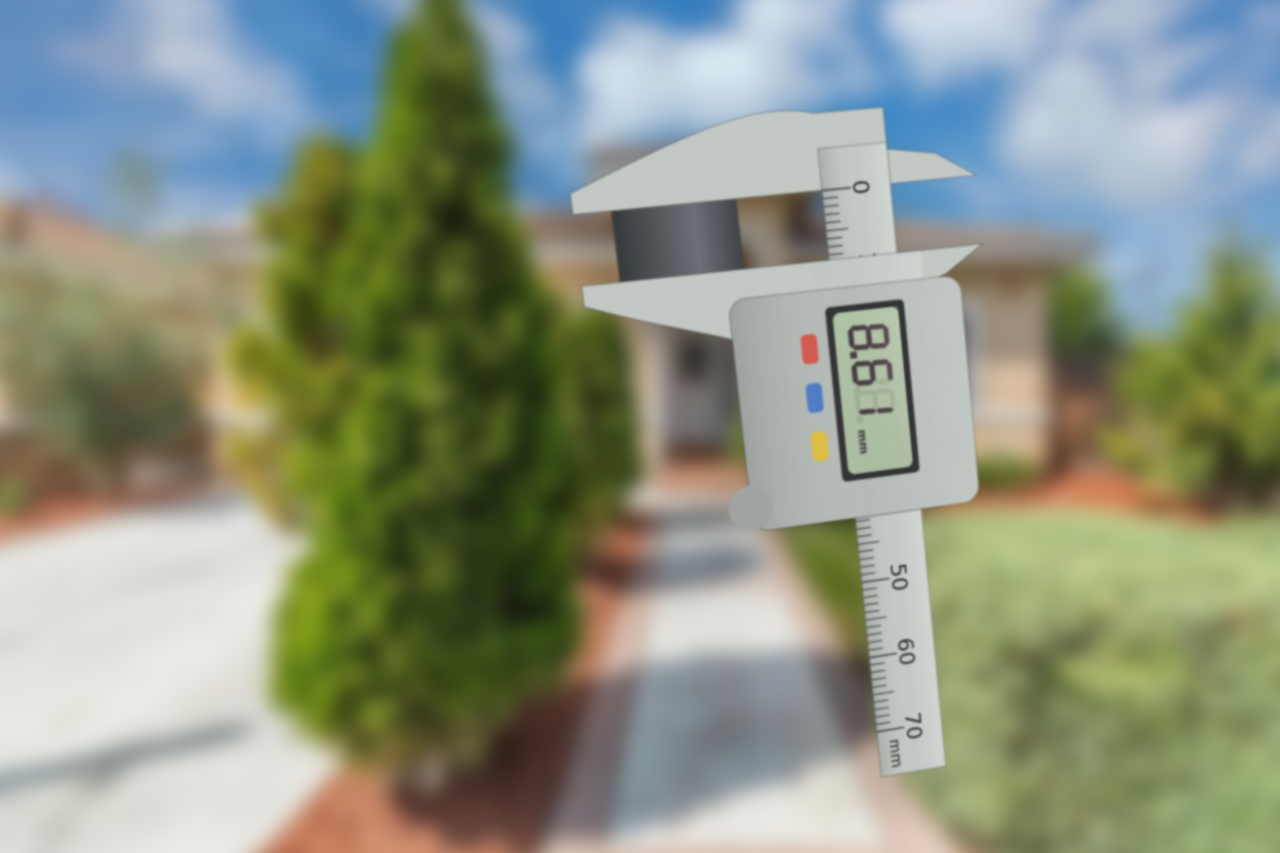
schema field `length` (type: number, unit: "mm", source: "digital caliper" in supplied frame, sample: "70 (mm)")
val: 8.61 (mm)
